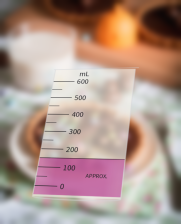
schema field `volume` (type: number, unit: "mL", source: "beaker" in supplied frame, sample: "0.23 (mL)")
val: 150 (mL)
